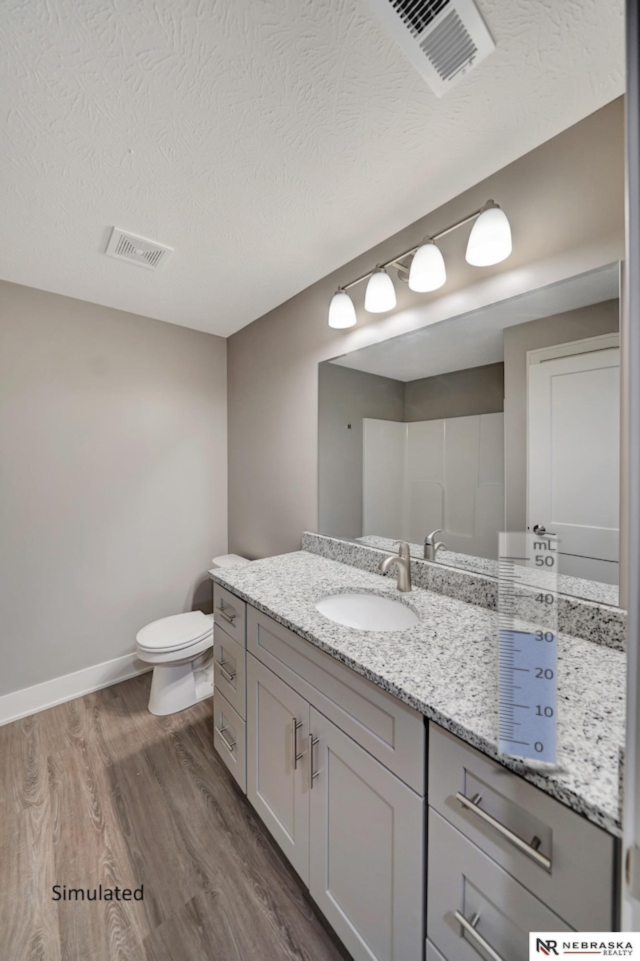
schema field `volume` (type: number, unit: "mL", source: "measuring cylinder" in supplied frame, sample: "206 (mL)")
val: 30 (mL)
